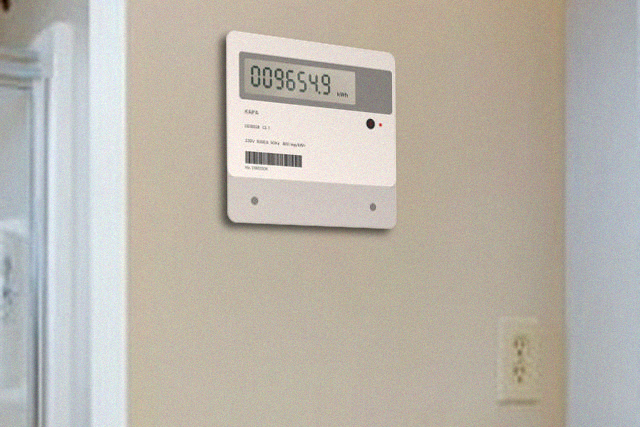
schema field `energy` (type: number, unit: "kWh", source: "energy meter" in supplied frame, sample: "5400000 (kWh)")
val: 9654.9 (kWh)
